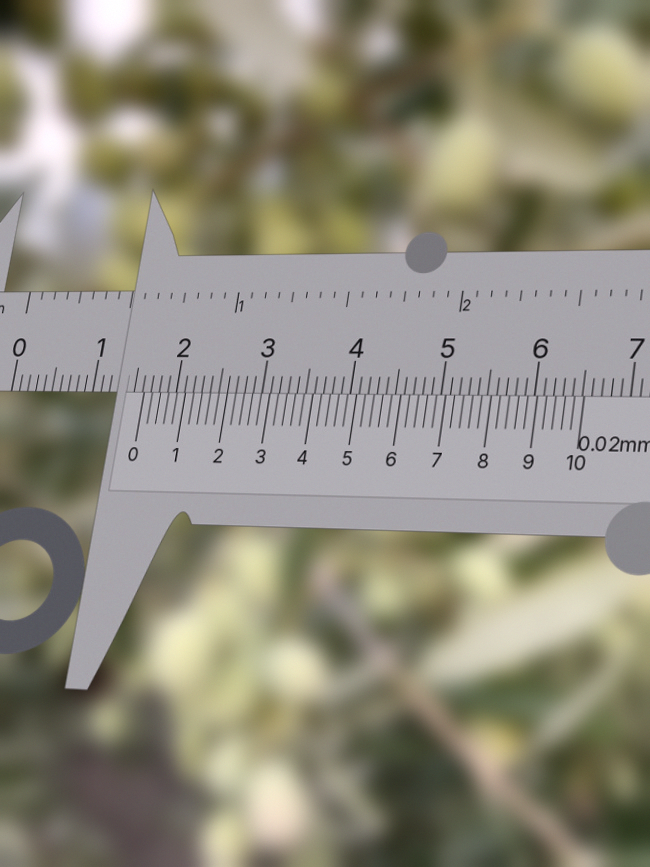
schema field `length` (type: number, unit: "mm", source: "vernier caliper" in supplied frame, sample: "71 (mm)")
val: 16.2 (mm)
